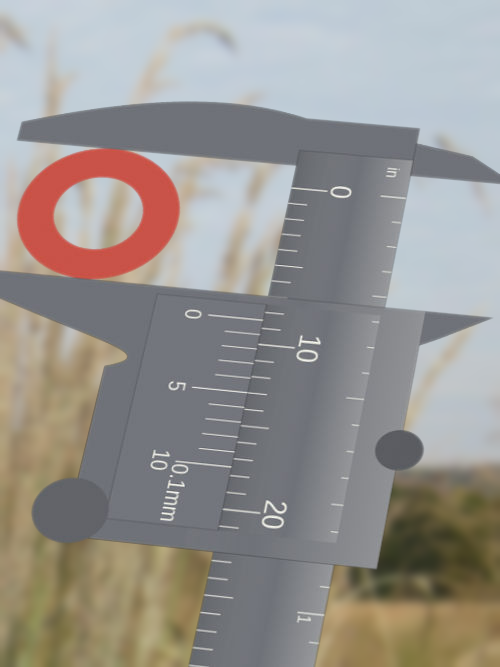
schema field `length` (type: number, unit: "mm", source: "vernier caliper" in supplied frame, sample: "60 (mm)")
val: 8.5 (mm)
